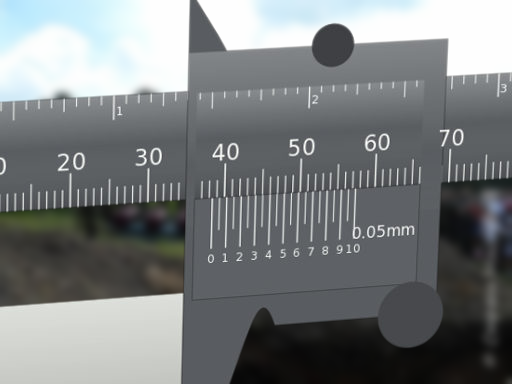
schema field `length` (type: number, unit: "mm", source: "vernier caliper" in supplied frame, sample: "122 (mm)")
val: 38.4 (mm)
